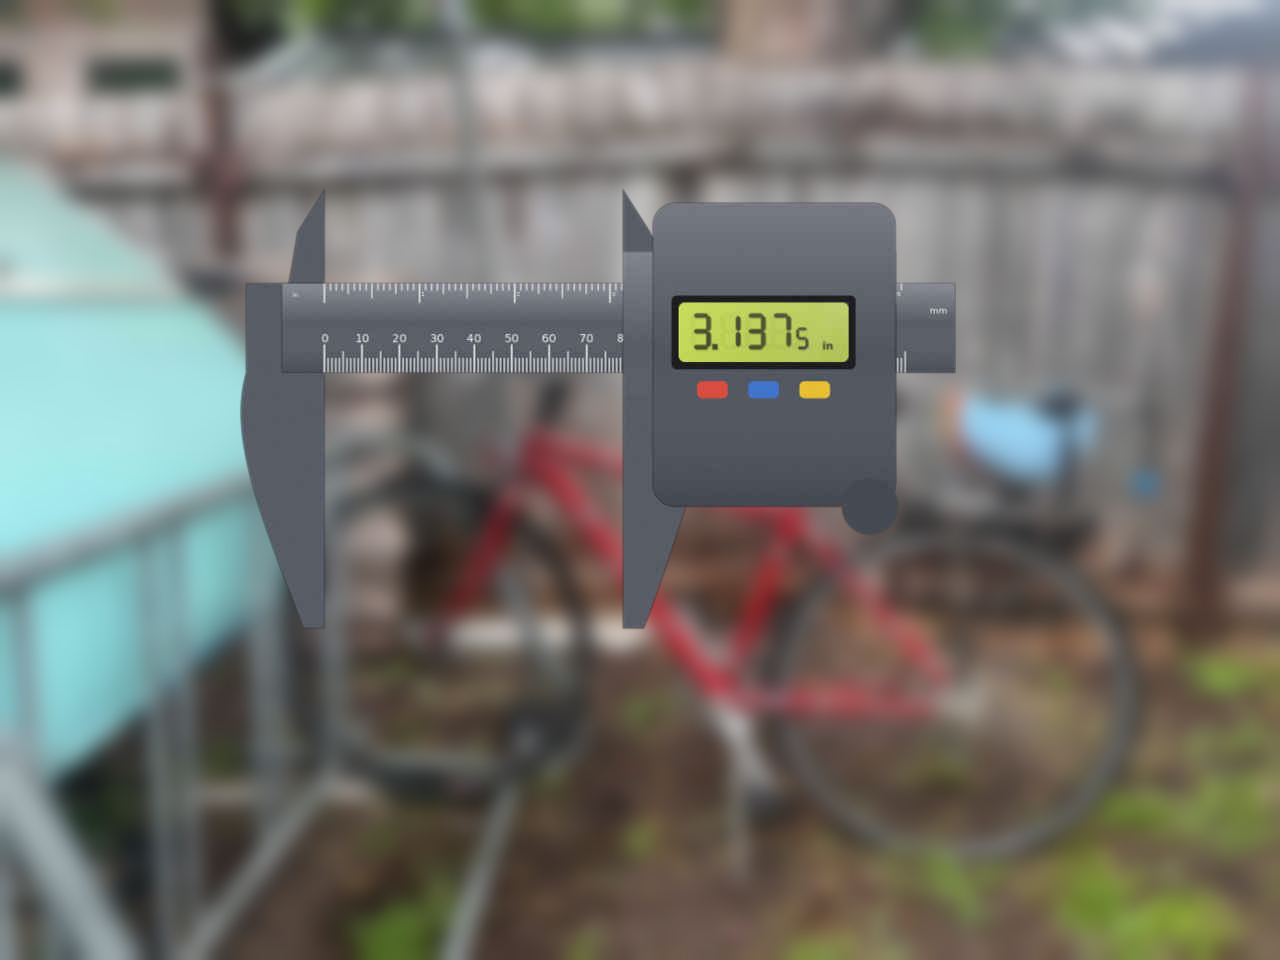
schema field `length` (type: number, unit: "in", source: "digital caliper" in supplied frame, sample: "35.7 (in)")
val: 3.1375 (in)
